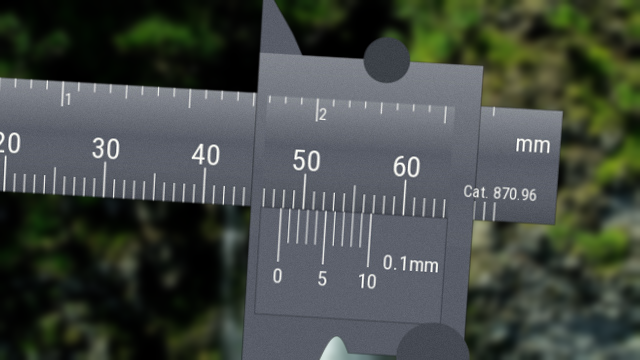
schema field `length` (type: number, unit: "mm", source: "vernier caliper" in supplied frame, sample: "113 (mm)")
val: 47.8 (mm)
